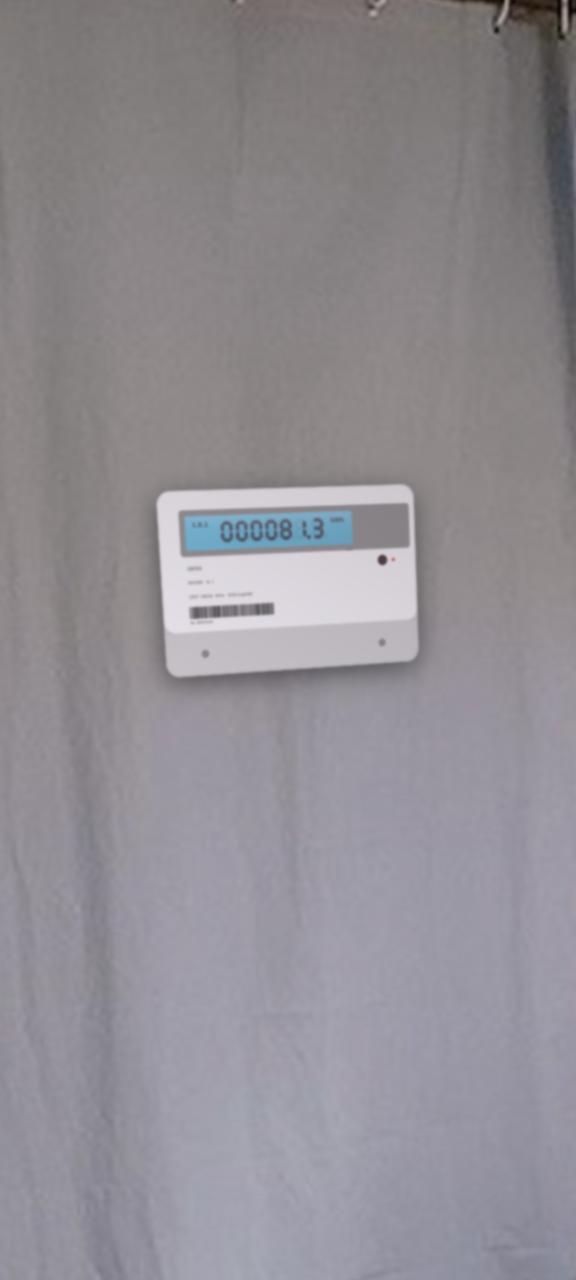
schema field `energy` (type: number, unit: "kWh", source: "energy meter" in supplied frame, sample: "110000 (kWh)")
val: 81.3 (kWh)
